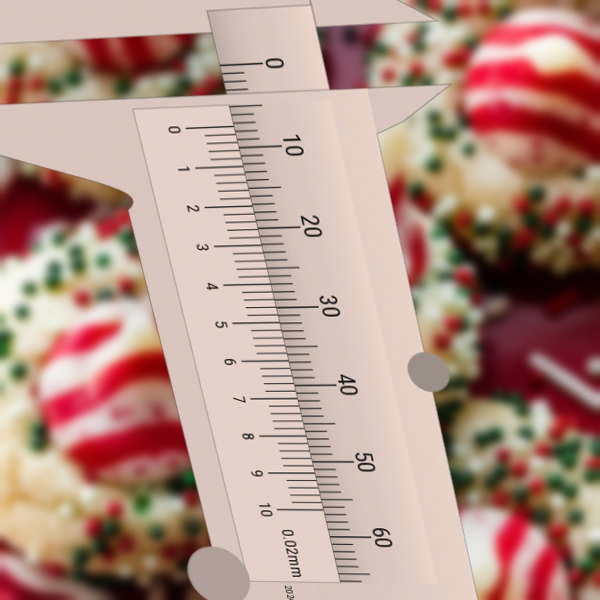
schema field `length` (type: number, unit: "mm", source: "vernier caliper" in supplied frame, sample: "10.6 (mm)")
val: 7.4 (mm)
